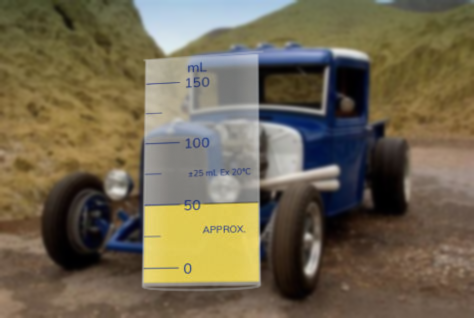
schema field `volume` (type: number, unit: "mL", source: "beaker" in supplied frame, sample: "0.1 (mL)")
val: 50 (mL)
